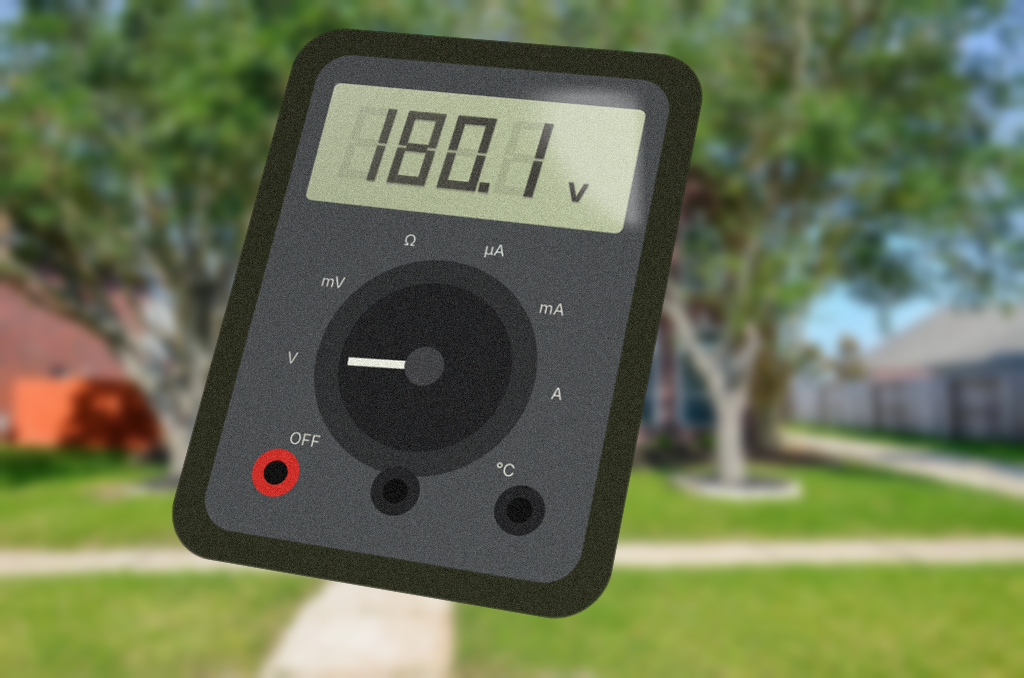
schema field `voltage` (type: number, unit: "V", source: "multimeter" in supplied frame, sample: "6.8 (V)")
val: 180.1 (V)
